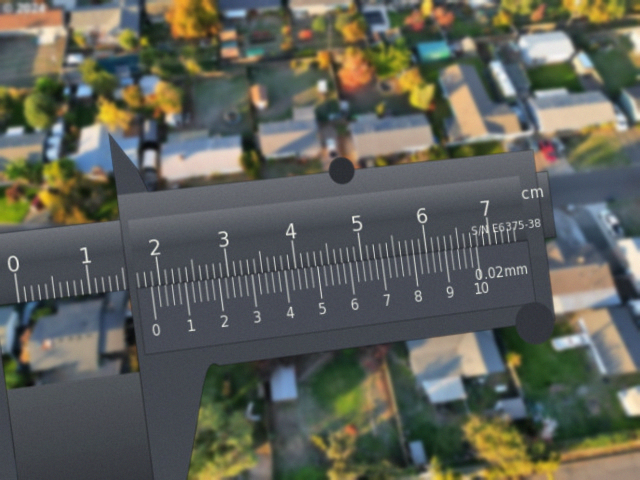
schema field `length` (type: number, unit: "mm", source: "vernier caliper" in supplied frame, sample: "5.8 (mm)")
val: 18.8 (mm)
